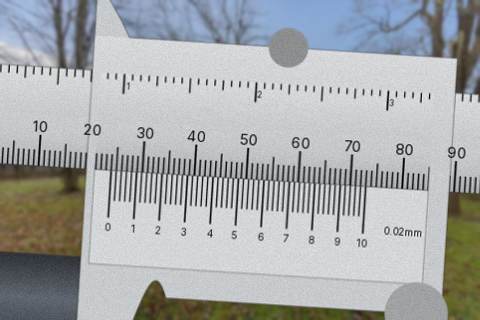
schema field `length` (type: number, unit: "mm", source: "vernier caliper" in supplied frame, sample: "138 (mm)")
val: 24.0 (mm)
